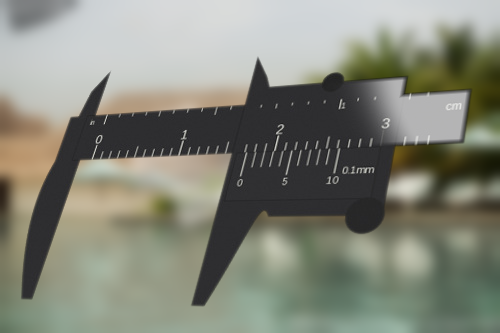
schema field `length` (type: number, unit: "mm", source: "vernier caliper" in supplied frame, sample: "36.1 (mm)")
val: 17.2 (mm)
